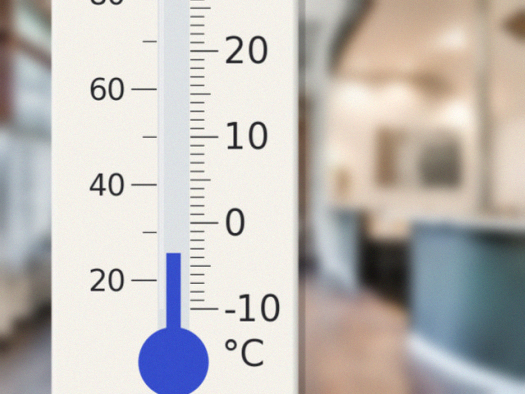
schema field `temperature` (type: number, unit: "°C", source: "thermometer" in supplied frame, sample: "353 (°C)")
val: -3.5 (°C)
